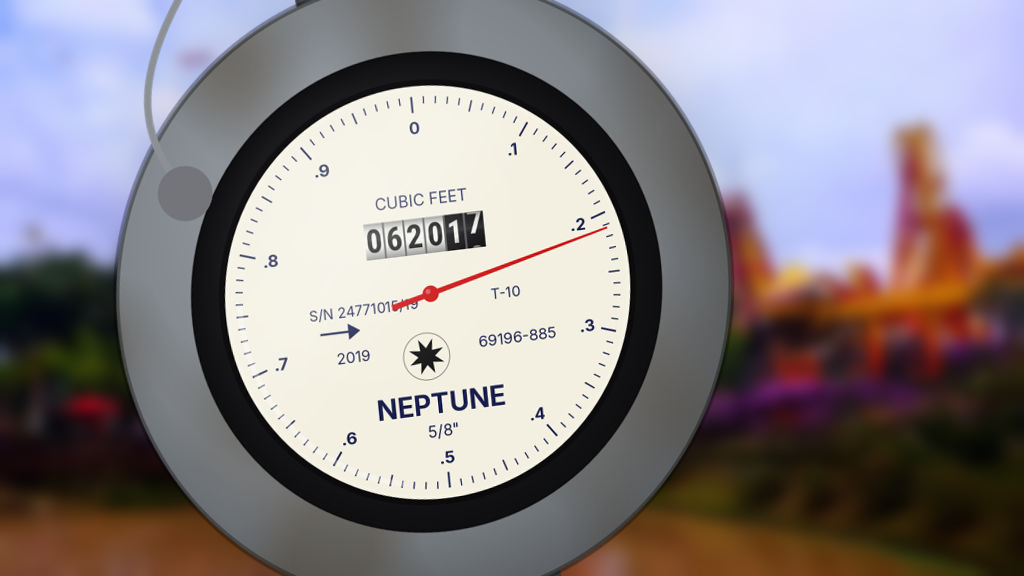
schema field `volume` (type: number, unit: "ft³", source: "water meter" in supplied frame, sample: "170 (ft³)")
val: 62017.21 (ft³)
